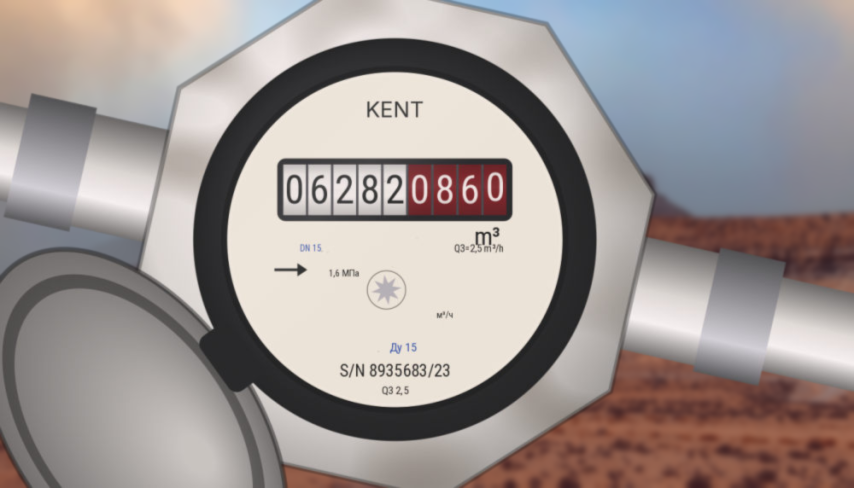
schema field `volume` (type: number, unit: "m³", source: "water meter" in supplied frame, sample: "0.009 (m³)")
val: 6282.0860 (m³)
